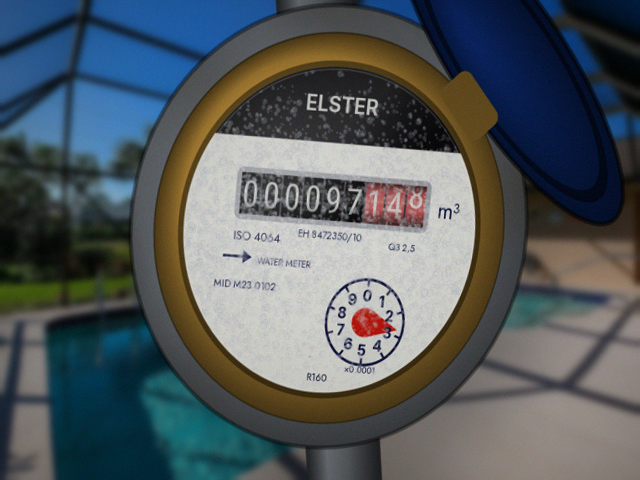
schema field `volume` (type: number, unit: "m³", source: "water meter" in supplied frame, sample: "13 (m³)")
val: 97.1482 (m³)
